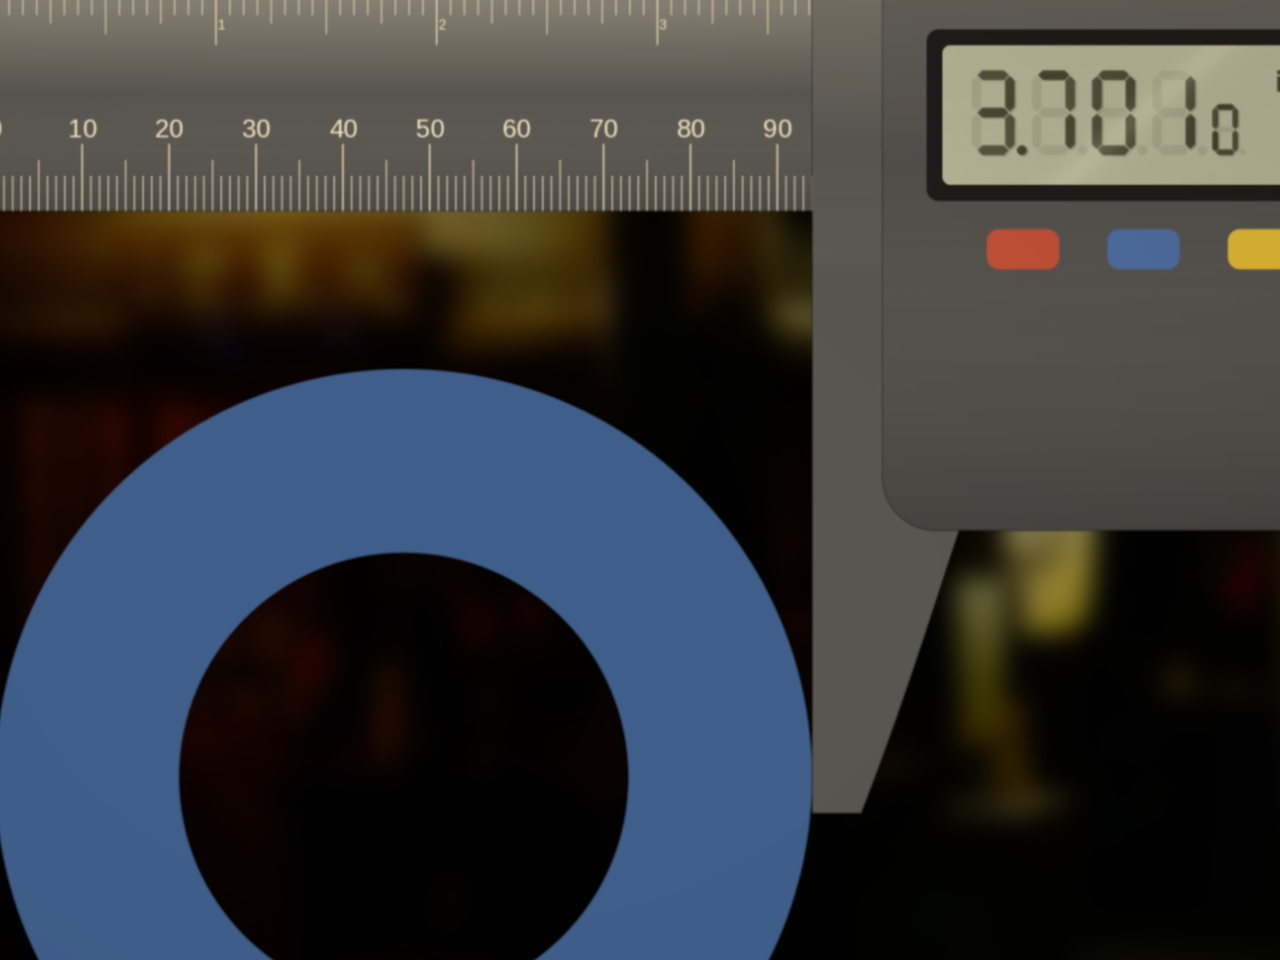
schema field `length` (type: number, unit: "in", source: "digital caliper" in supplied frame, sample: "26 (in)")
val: 3.7010 (in)
